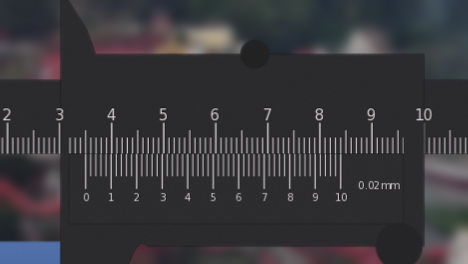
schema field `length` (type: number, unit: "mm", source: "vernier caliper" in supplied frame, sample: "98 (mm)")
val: 35.0 (mm)
